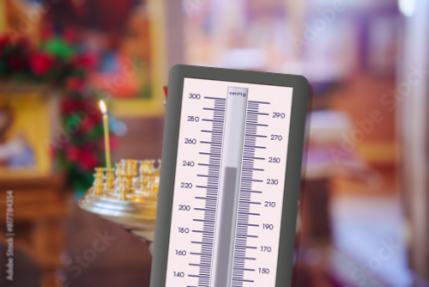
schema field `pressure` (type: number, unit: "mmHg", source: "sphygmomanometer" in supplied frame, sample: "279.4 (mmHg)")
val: 240 (mmHg)
